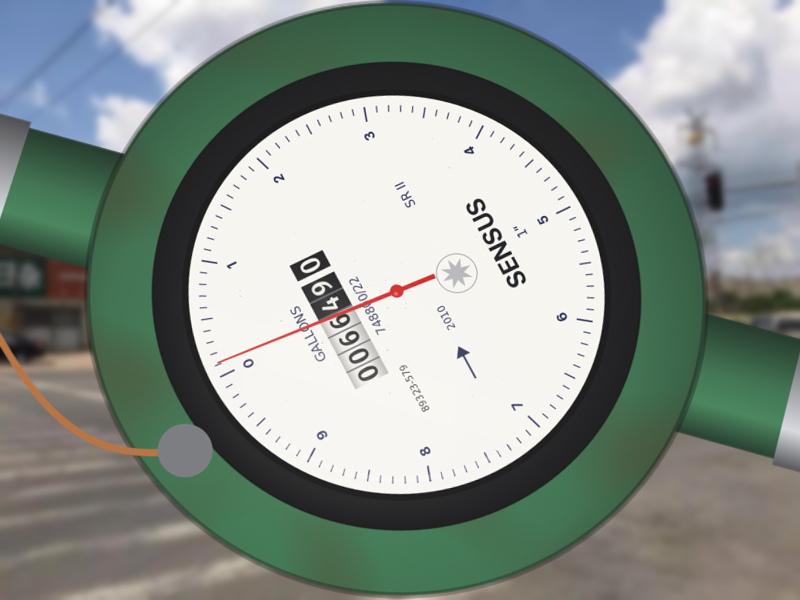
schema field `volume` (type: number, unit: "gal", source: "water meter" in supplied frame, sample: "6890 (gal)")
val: 66490.1 (gal)
